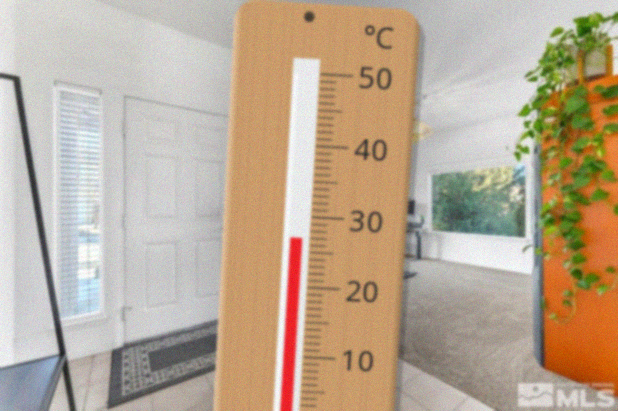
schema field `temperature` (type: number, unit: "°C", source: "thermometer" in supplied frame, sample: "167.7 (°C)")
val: 27 (°C)
